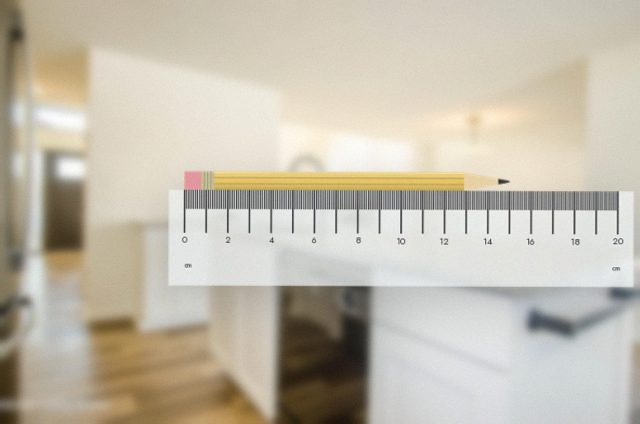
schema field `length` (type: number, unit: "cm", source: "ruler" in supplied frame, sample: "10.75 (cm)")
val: 15 (cm)
